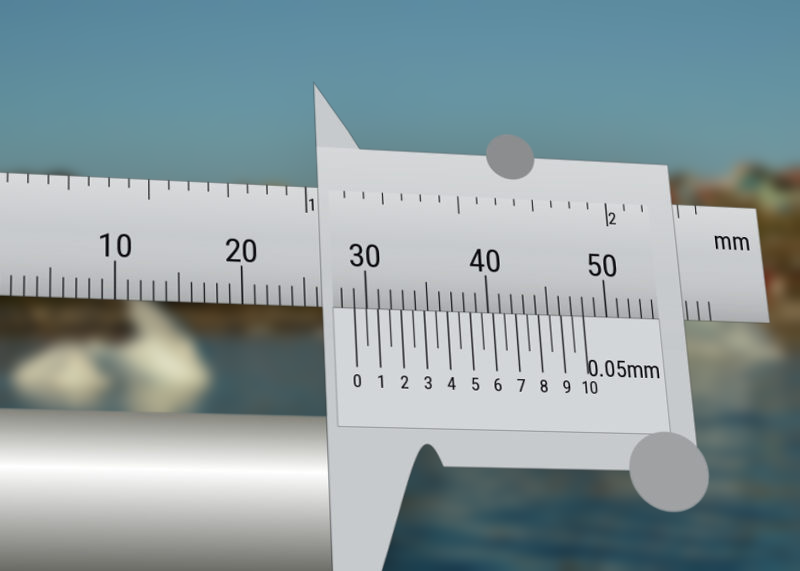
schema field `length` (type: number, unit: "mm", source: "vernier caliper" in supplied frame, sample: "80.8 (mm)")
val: 29.0 (mm)
